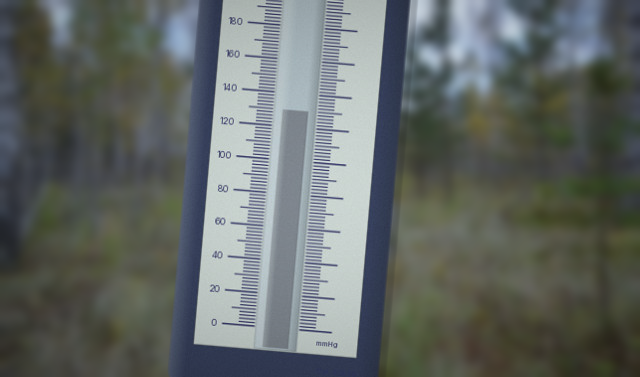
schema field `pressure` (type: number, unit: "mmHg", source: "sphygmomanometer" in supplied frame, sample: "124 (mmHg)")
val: 130 (mmHg)
